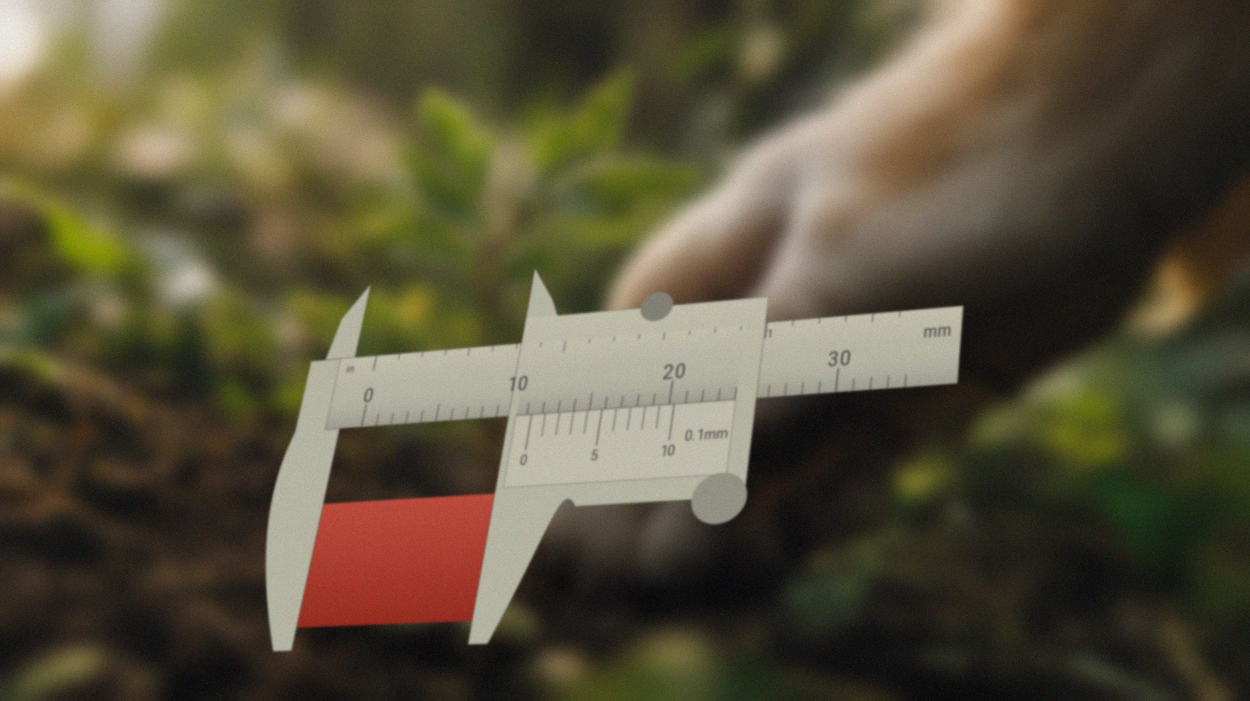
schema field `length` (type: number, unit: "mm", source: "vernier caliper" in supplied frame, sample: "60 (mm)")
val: 11.3 (mm)
